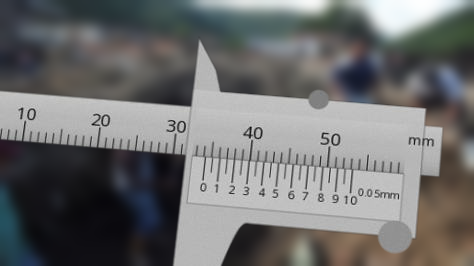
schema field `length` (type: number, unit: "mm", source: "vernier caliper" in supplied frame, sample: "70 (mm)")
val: 34.2 (mm)
